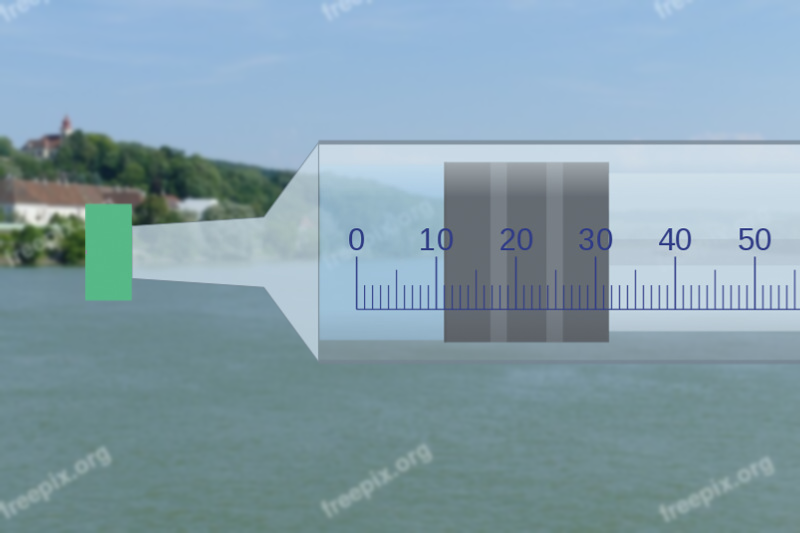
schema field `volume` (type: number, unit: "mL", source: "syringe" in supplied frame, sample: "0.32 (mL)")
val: 11 (mL)
